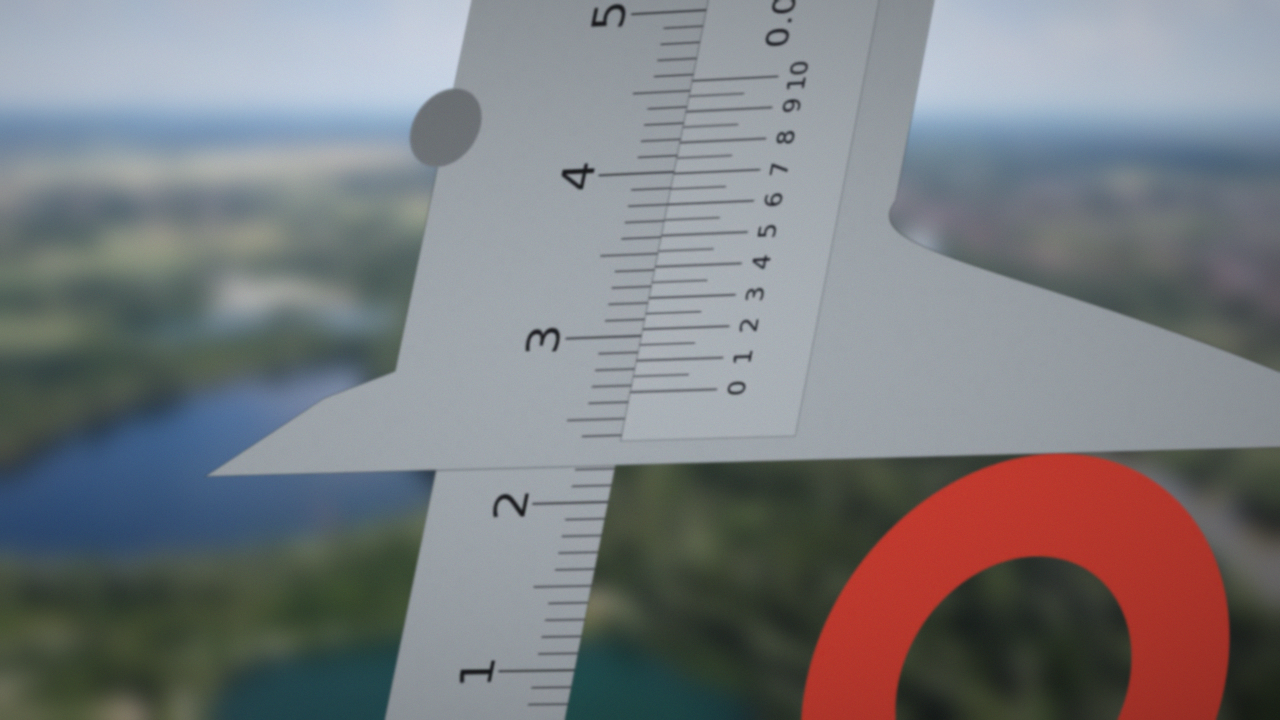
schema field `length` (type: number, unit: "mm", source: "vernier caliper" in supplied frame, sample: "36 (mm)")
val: 26.6 (mm)
